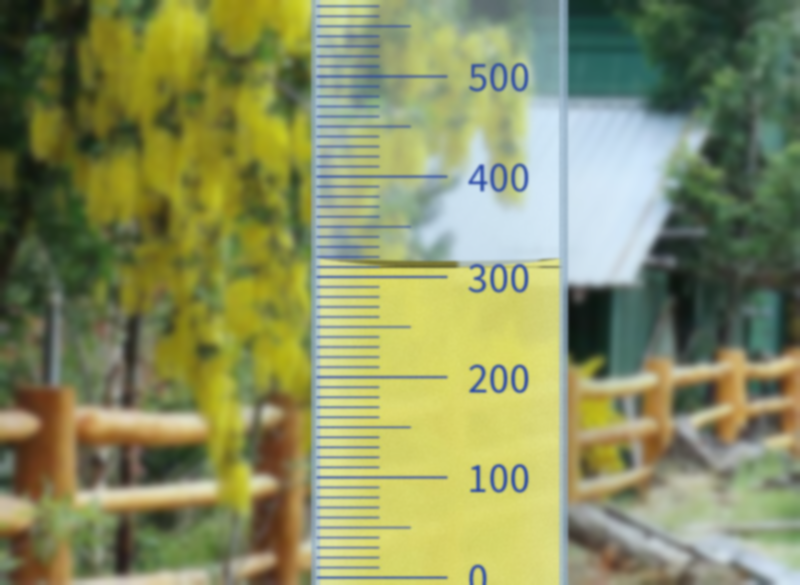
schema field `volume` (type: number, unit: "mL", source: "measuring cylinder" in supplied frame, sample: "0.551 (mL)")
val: 310 (mL)
